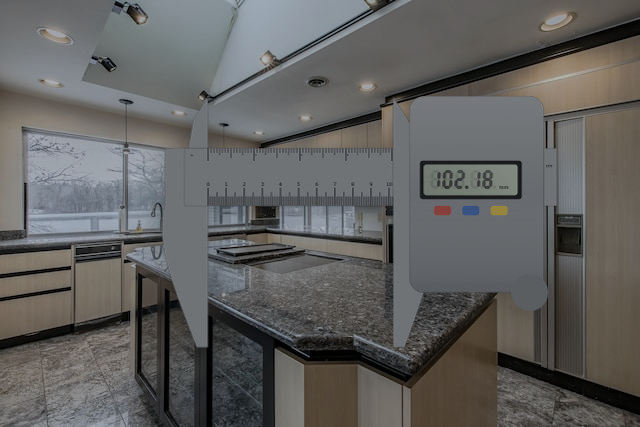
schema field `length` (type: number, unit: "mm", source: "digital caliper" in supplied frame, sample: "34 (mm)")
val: 102.18 (mm)
